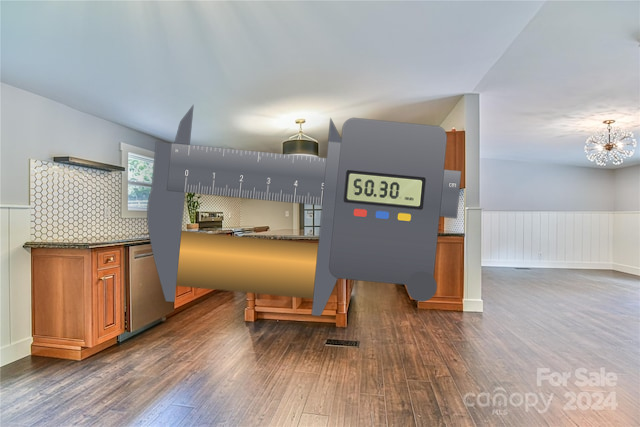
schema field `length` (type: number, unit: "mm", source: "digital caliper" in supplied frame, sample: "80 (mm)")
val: 50.30 (mm)
